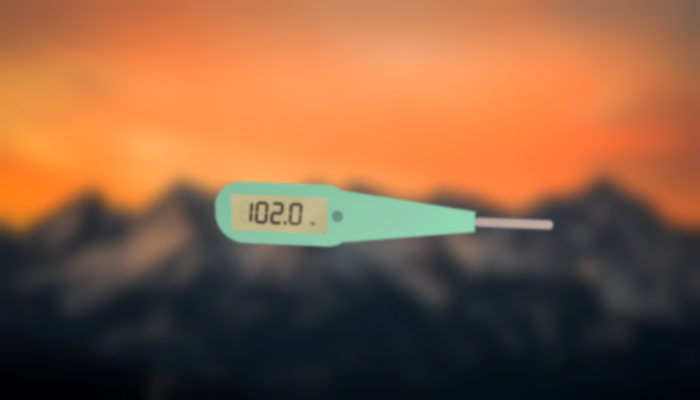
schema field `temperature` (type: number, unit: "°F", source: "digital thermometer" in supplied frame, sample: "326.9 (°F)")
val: 102.0 (°F)
